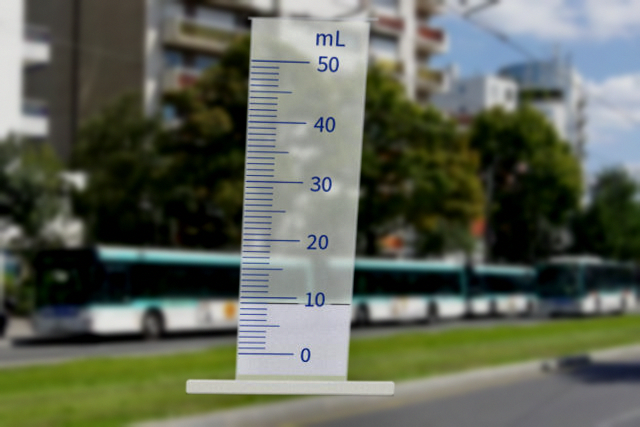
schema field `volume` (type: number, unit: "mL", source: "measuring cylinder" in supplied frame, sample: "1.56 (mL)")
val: 9 (mL)
